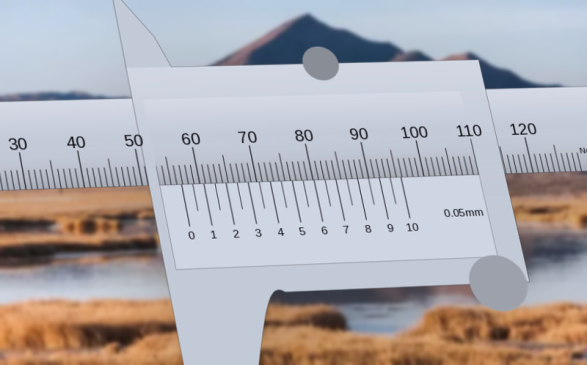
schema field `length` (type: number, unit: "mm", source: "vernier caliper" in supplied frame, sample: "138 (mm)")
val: 56.8 (mm)
